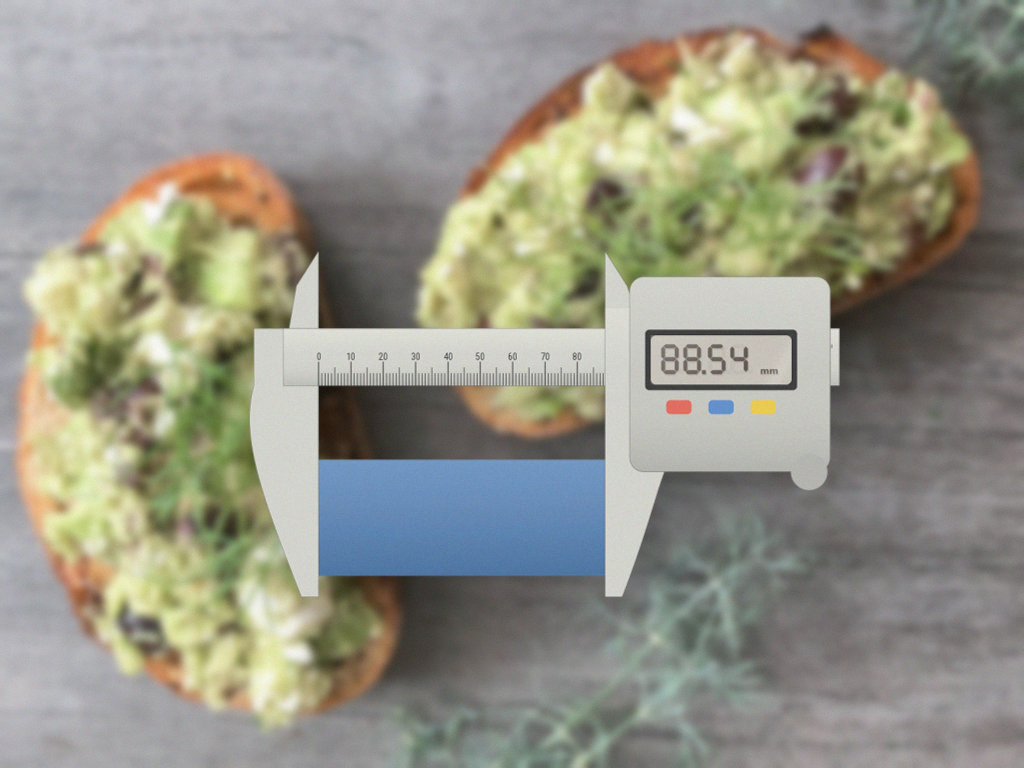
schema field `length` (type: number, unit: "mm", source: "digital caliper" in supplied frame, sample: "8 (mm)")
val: 88.54 (mm)
